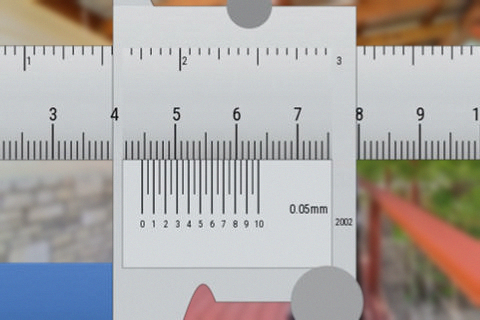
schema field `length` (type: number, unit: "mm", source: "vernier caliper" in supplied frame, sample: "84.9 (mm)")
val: 44.6 (mm)
